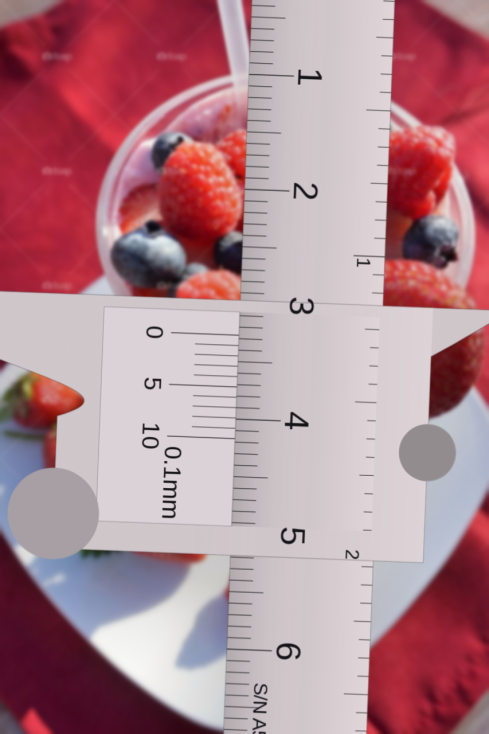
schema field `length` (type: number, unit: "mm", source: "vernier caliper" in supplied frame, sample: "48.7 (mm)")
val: 32.7 (mm)
